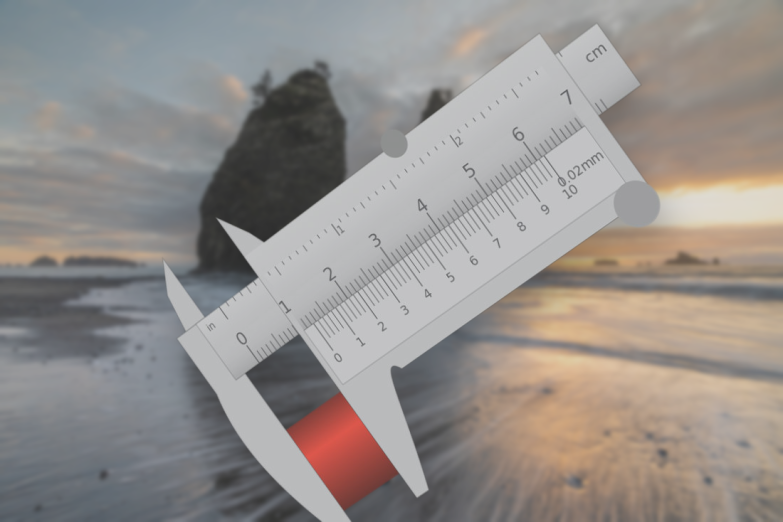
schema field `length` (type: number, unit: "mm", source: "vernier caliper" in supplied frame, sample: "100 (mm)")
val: 12.4 (mm)
